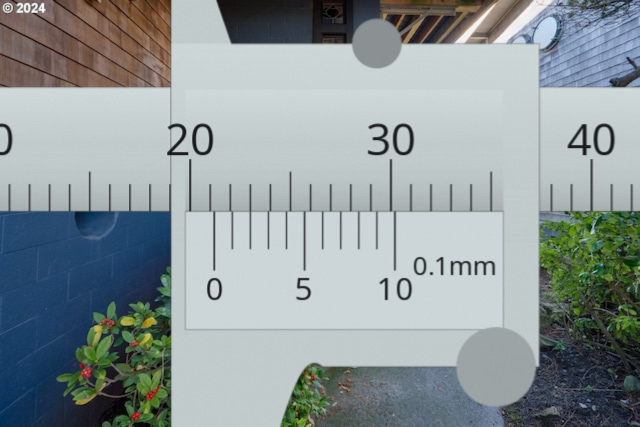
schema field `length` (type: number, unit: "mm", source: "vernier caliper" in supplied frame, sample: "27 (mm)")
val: 21.2 (mm)
